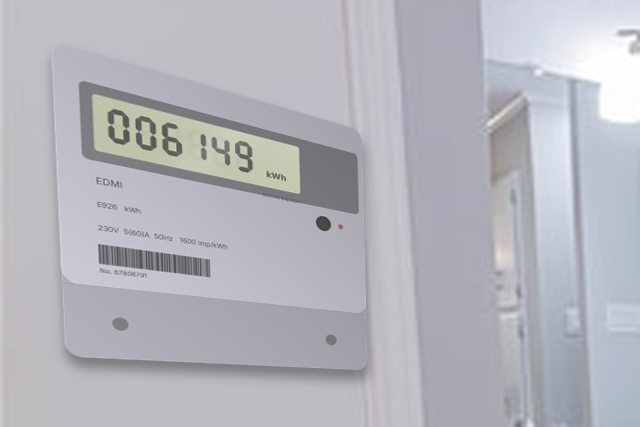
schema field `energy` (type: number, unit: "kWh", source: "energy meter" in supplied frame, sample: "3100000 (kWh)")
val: 6149 (kWh)
